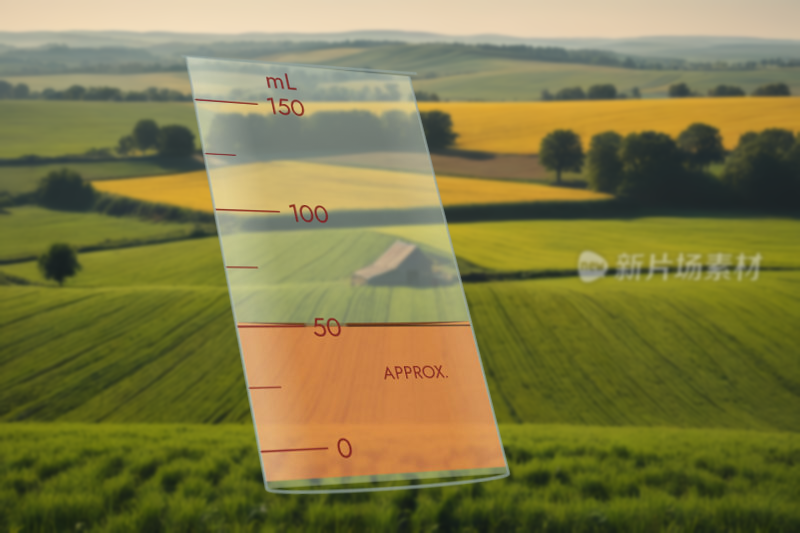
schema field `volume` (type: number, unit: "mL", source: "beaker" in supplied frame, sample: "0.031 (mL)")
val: 50 (mL)
